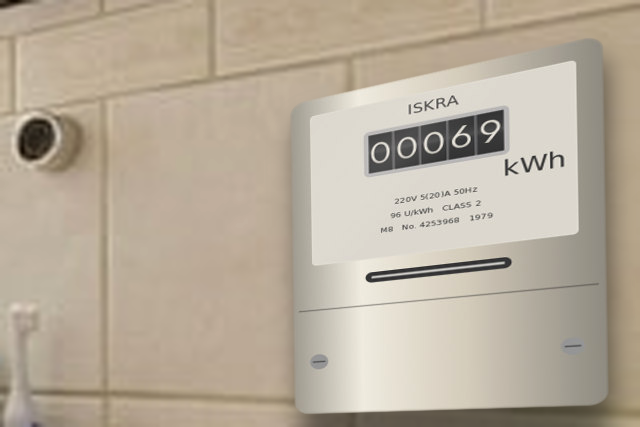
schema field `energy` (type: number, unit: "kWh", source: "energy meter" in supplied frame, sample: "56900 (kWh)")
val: 69 (kWh)
